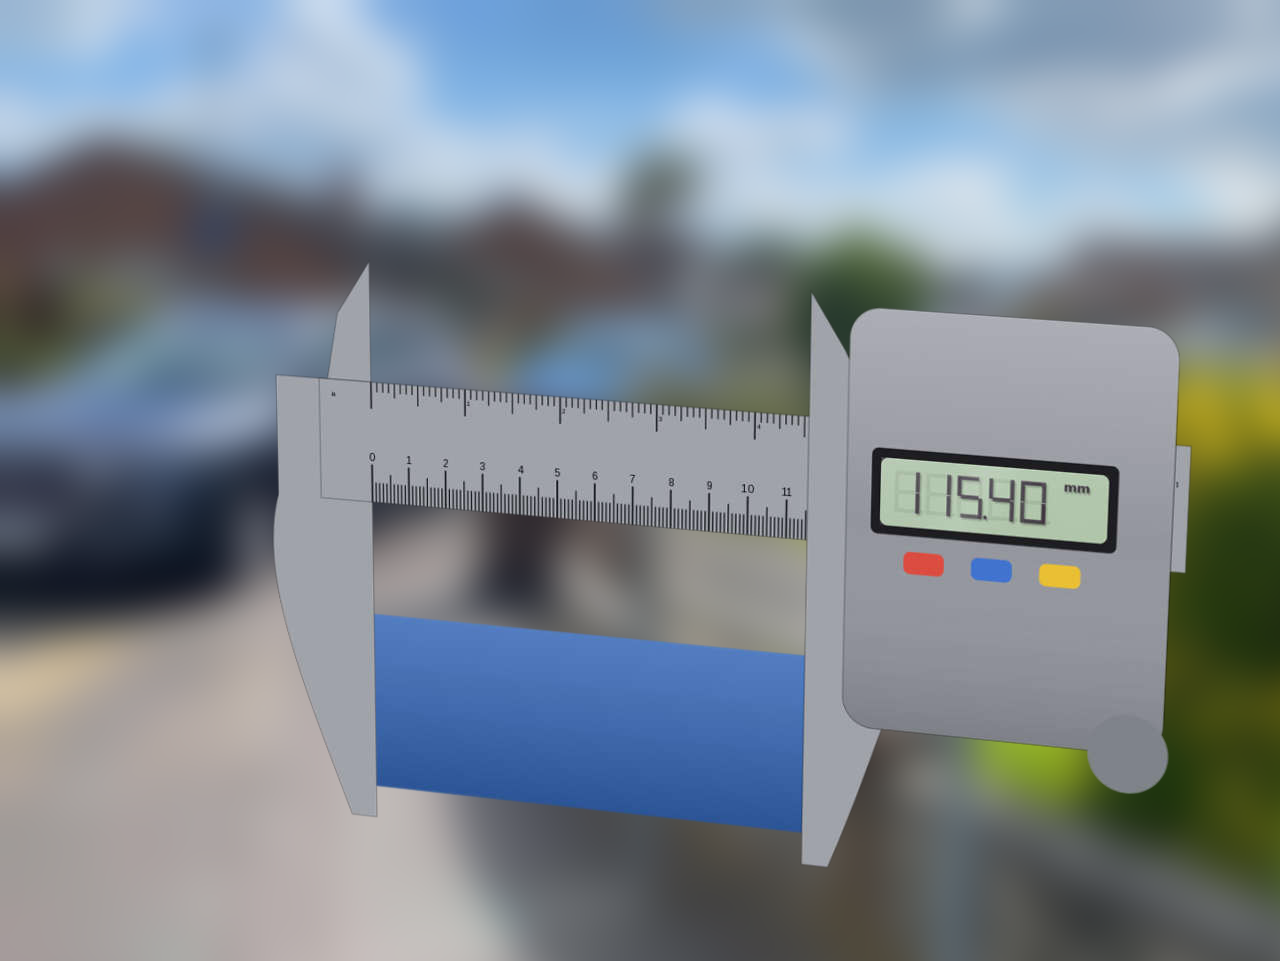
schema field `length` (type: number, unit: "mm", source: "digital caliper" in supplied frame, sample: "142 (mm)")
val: 115.40 (mm)
